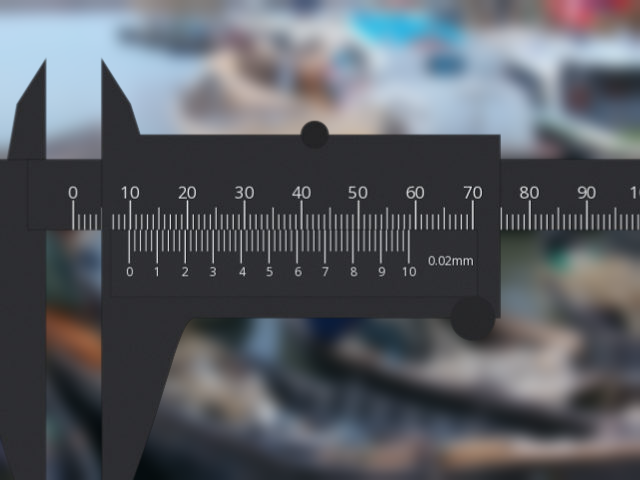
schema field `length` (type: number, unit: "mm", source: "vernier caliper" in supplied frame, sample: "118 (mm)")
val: 9.8 (mm)
